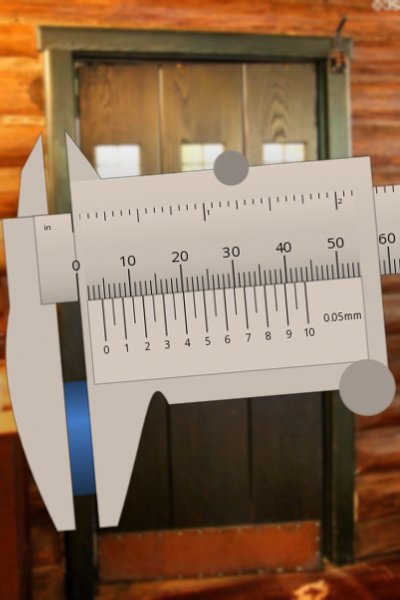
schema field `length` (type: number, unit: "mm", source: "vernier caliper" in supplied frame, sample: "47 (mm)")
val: 4.5 (mm)
